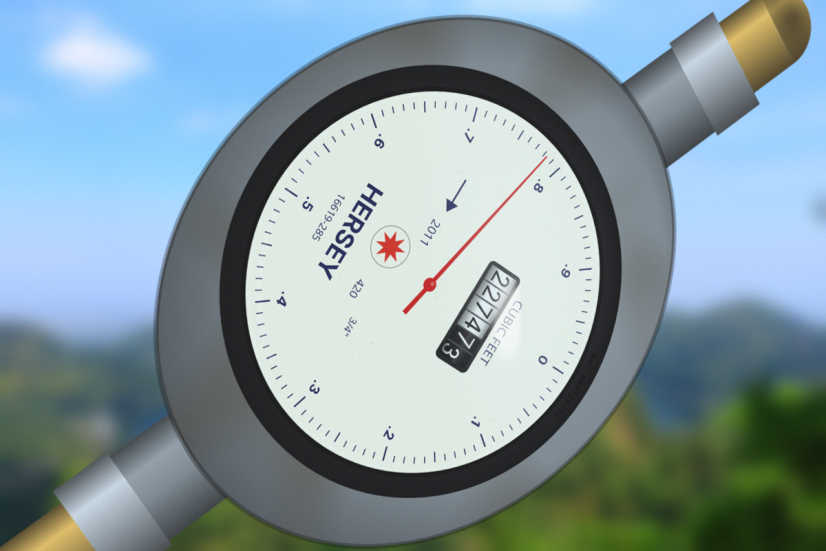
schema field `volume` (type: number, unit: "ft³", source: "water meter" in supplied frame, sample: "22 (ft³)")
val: 227472.78 (ft³)
